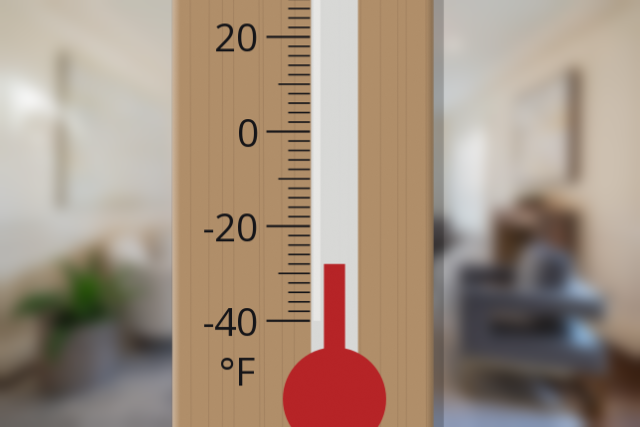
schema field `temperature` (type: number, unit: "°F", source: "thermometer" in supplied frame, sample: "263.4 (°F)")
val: -28 (°F)
